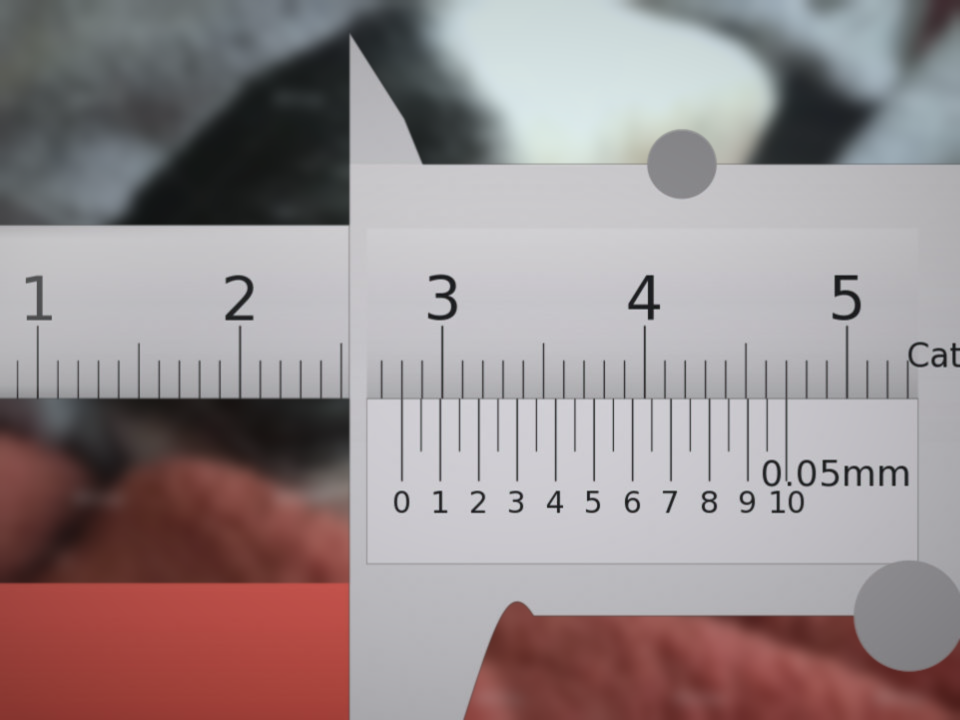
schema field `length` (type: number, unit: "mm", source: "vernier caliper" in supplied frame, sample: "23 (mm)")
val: 28.0 (mm)
